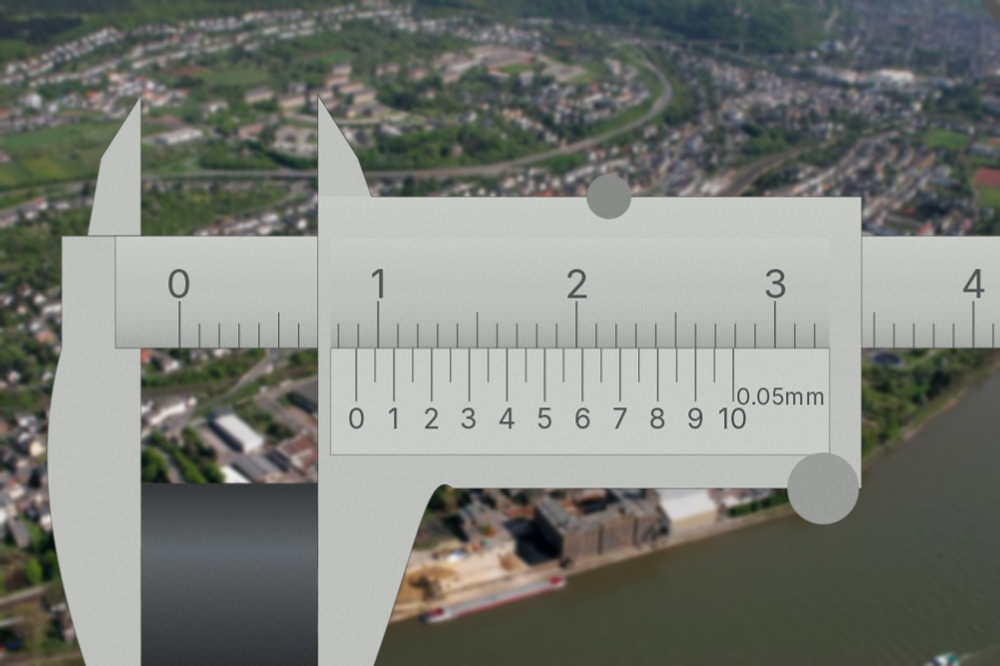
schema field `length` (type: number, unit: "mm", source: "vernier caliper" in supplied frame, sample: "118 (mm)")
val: 8.9 (mm)
